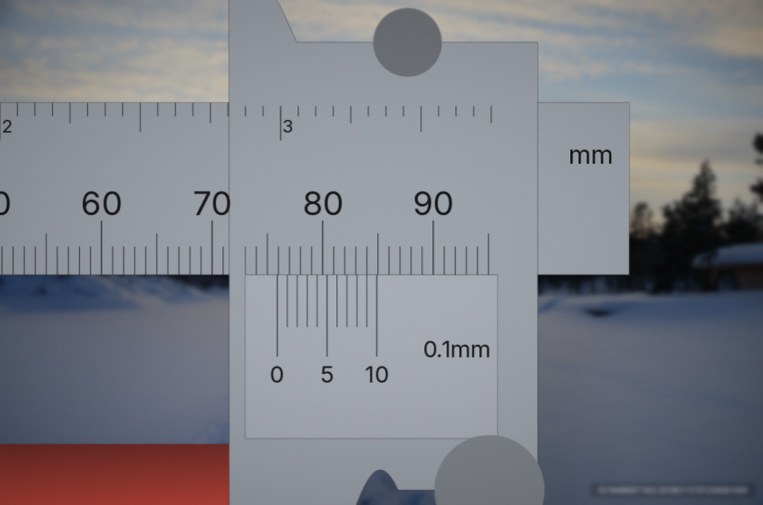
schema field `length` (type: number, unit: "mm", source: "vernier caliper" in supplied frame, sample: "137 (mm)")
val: 75.9 (mm)
